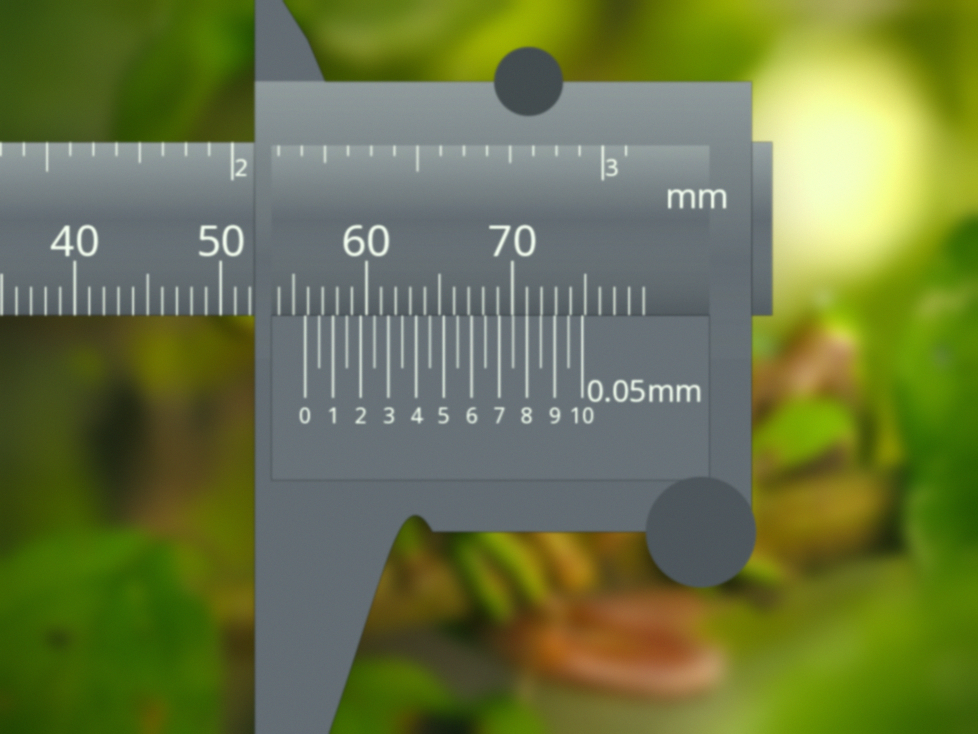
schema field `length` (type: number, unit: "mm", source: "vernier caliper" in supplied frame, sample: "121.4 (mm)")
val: 55.8 (mm)
